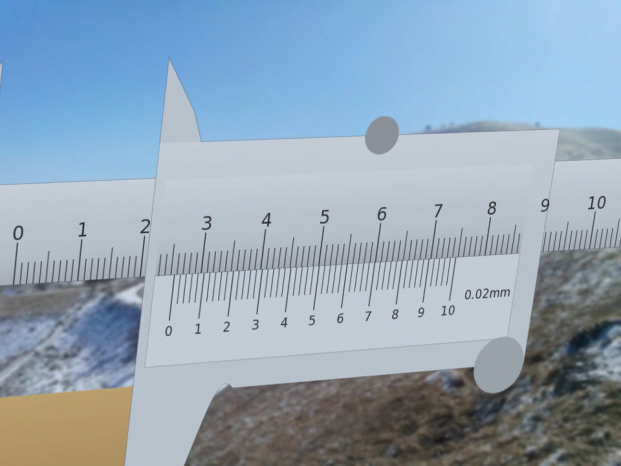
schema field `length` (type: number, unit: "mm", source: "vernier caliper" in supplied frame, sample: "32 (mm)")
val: 25.6 (mm)
